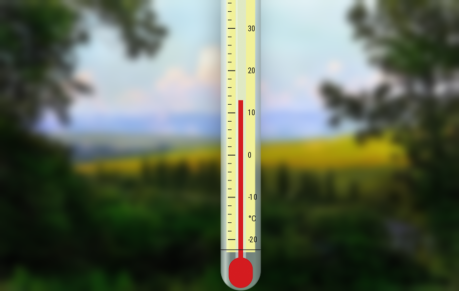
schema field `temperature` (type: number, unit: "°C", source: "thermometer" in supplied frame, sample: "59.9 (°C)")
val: 13 (°C)
